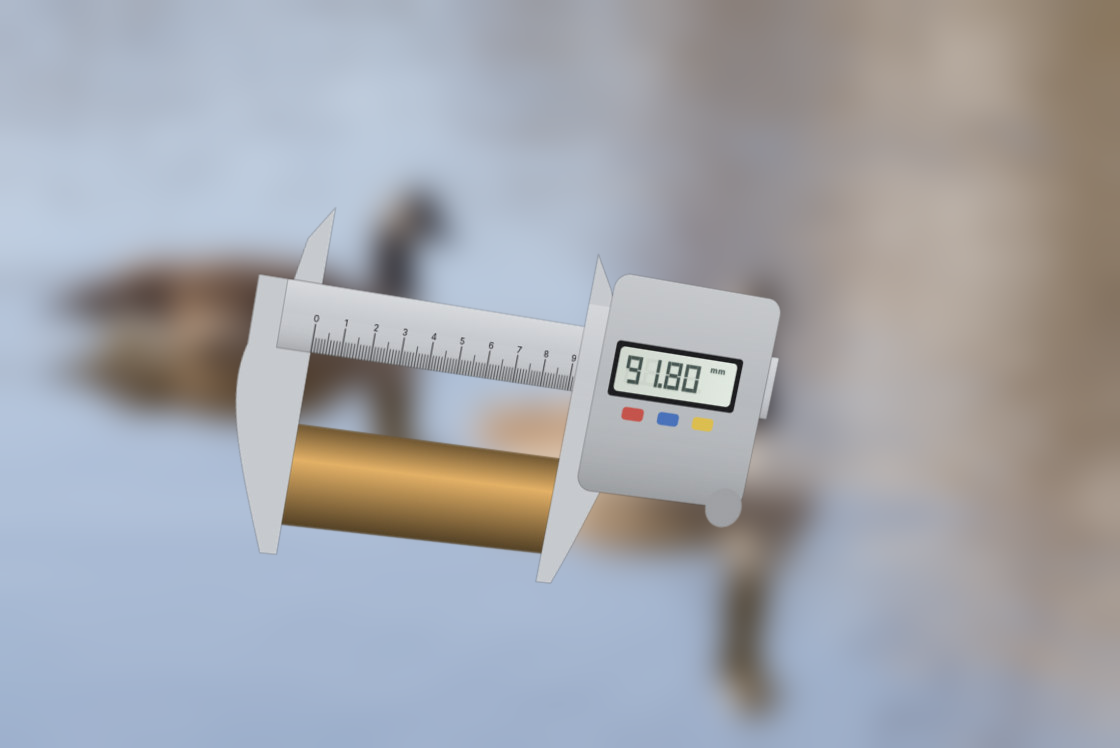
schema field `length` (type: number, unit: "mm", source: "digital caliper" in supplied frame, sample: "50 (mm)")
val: 91.80 (mm)
